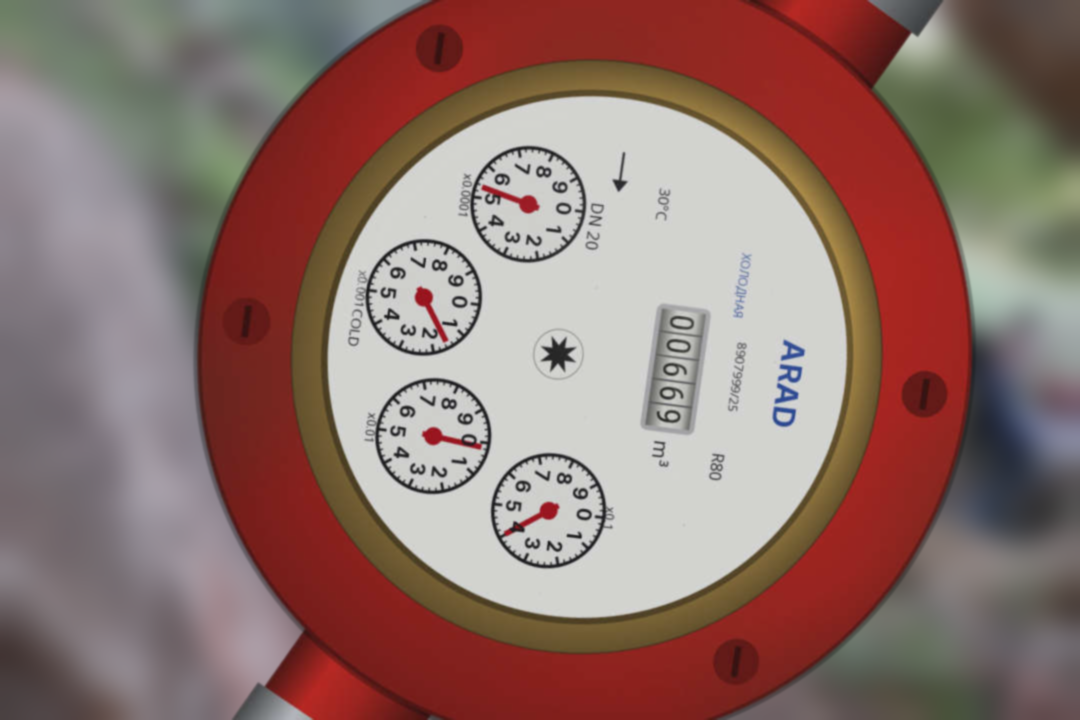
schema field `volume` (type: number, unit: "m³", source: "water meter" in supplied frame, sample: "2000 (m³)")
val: 669.4015 (m³)
